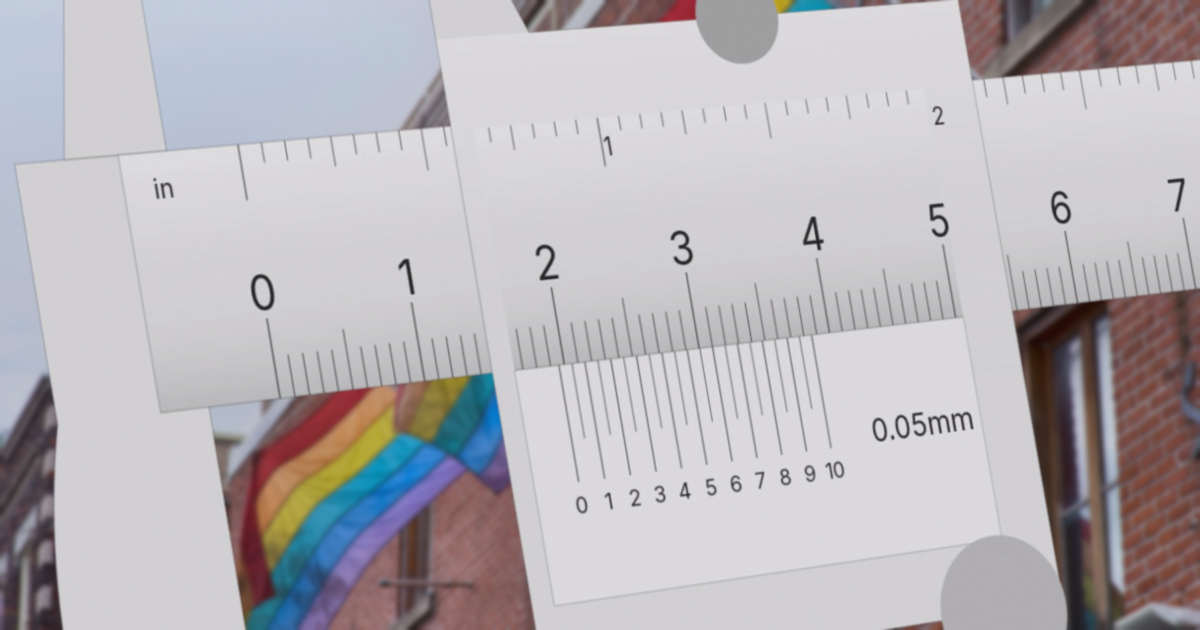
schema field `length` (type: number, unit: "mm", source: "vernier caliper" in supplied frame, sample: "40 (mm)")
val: 19.6 (mm)
